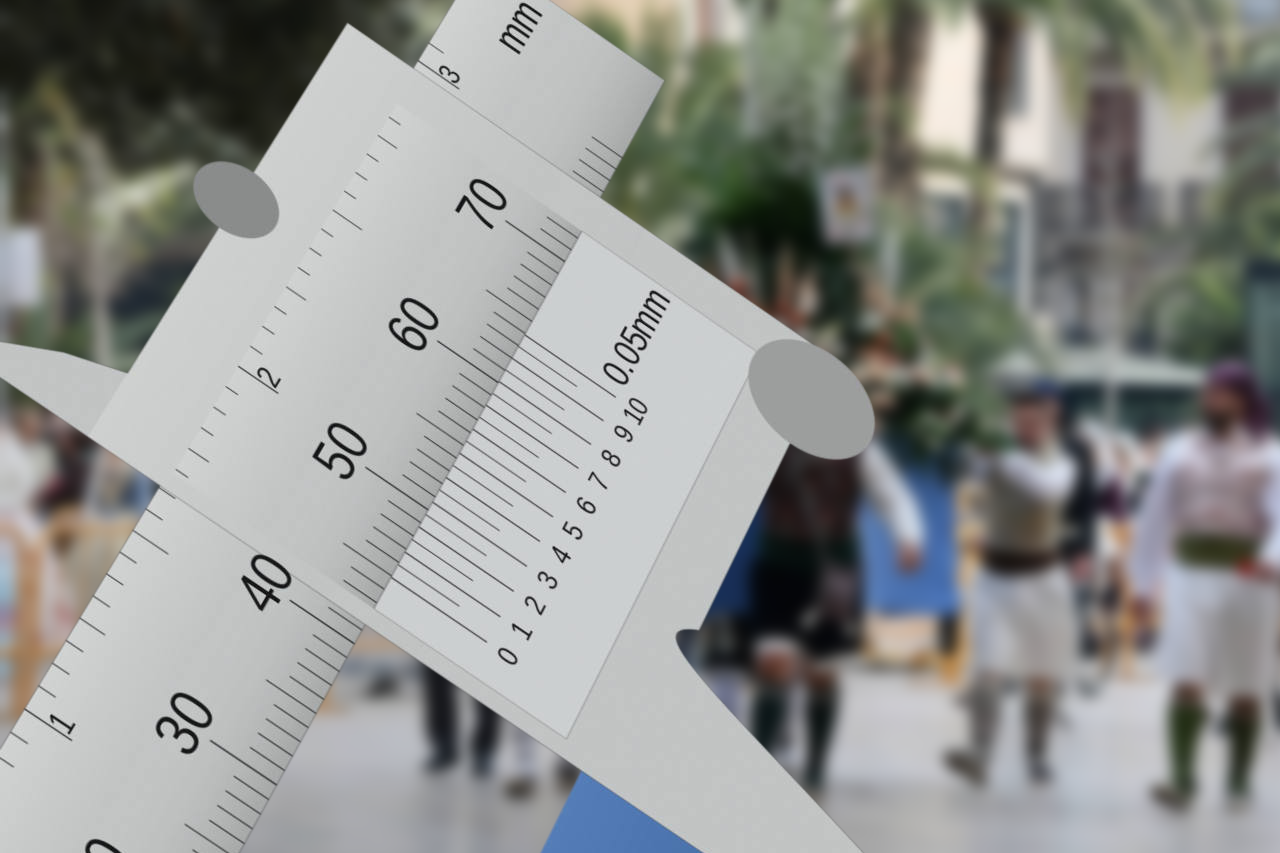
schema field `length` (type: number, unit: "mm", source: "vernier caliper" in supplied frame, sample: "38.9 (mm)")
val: 44.9 (mm)
